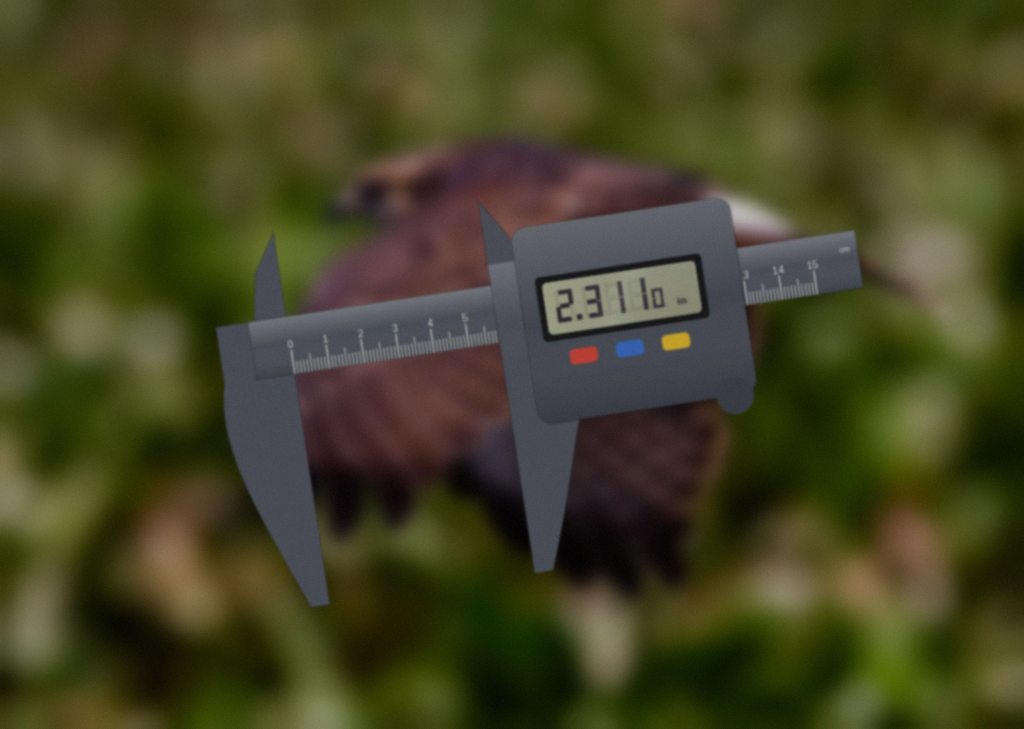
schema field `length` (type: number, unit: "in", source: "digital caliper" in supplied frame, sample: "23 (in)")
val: 2.3110 (in)
